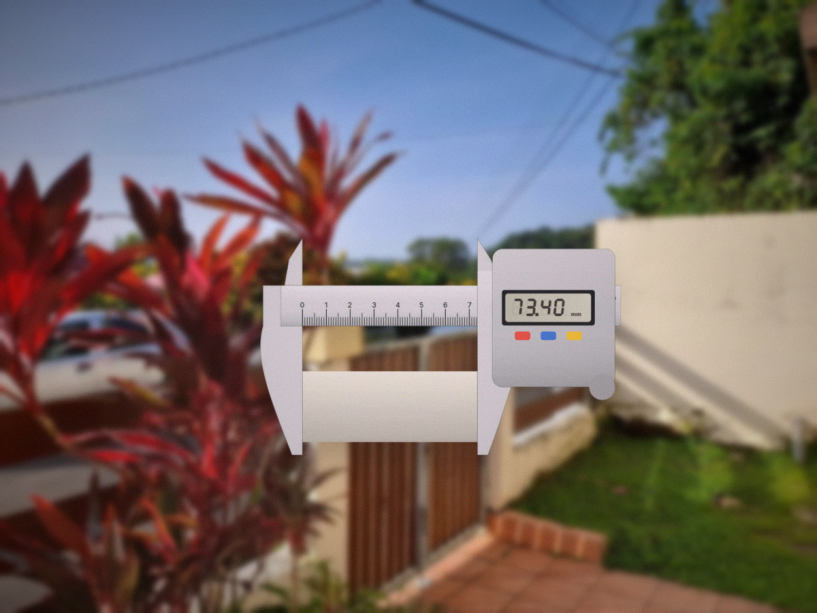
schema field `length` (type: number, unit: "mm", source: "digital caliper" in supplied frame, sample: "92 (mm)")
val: 73.40 (mm)
